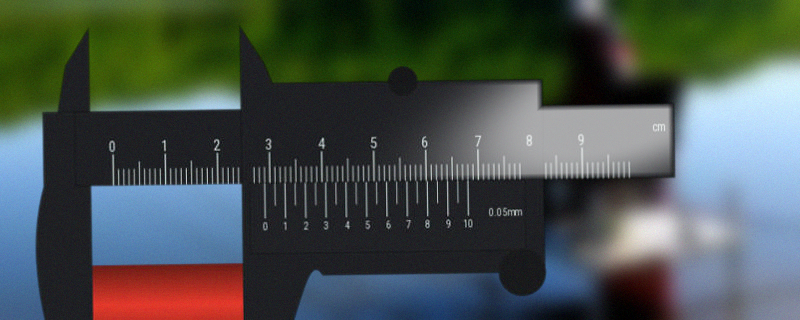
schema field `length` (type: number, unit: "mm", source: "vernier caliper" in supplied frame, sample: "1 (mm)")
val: 29.0 (mm)
